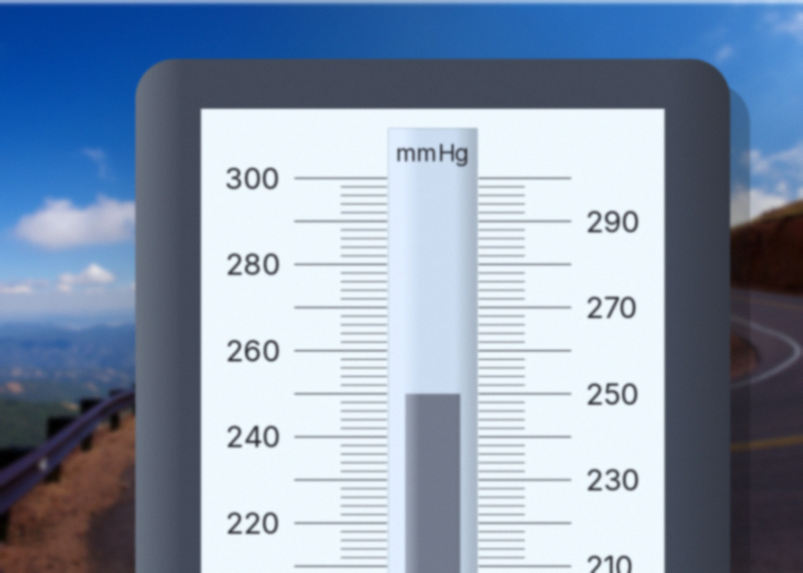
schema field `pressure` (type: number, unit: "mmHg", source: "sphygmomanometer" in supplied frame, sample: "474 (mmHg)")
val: 250 (mmHg)
